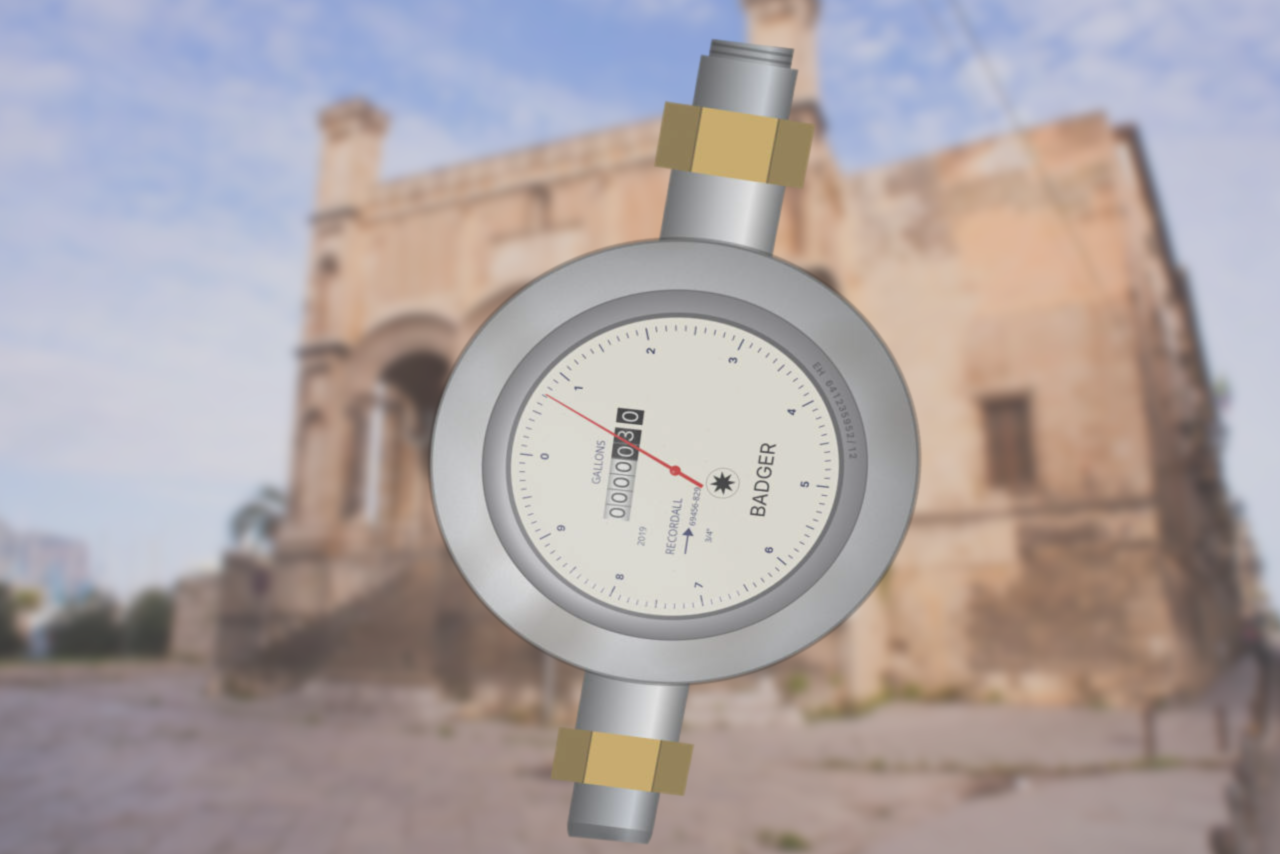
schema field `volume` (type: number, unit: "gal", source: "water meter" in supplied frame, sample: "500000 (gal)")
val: 30.7 (gal)
